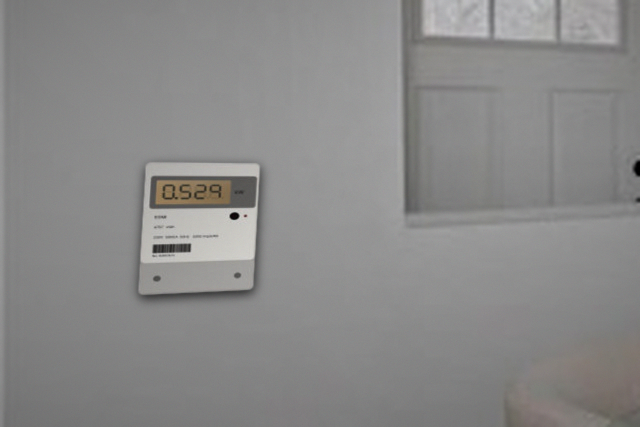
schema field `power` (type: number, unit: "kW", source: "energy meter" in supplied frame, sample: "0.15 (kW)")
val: 0.529 (kW)
